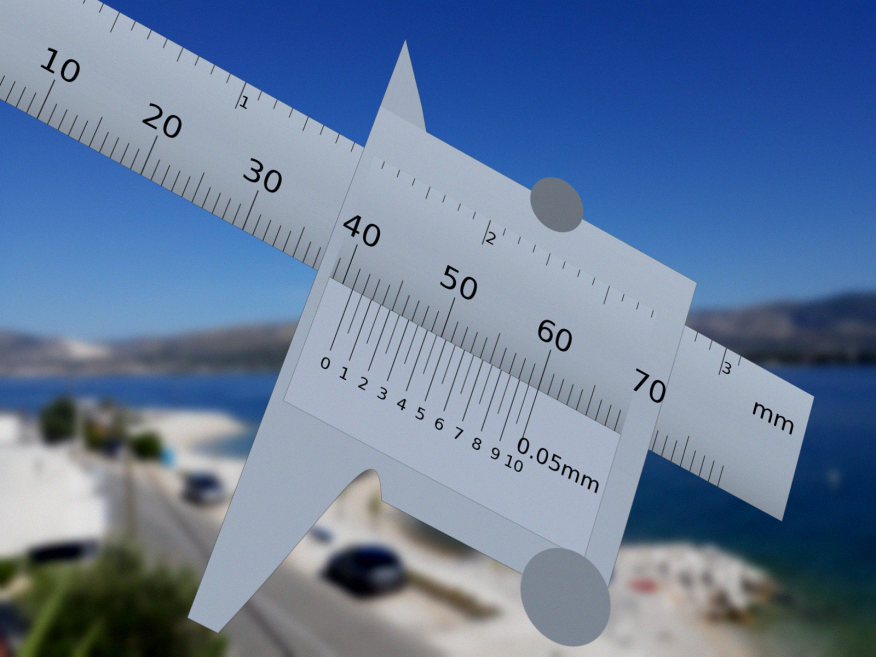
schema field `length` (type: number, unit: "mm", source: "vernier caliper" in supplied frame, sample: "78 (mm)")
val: 41.0 (mm)
